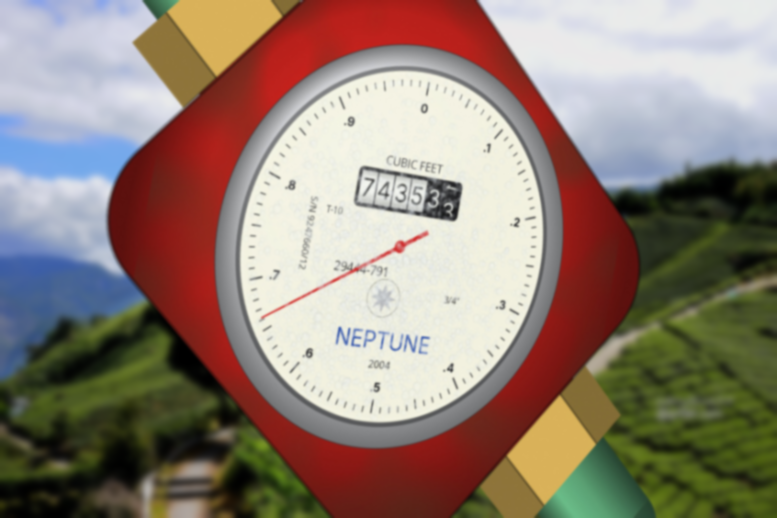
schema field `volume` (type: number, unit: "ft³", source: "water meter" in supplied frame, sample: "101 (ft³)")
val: 743532.66 (ft³)
